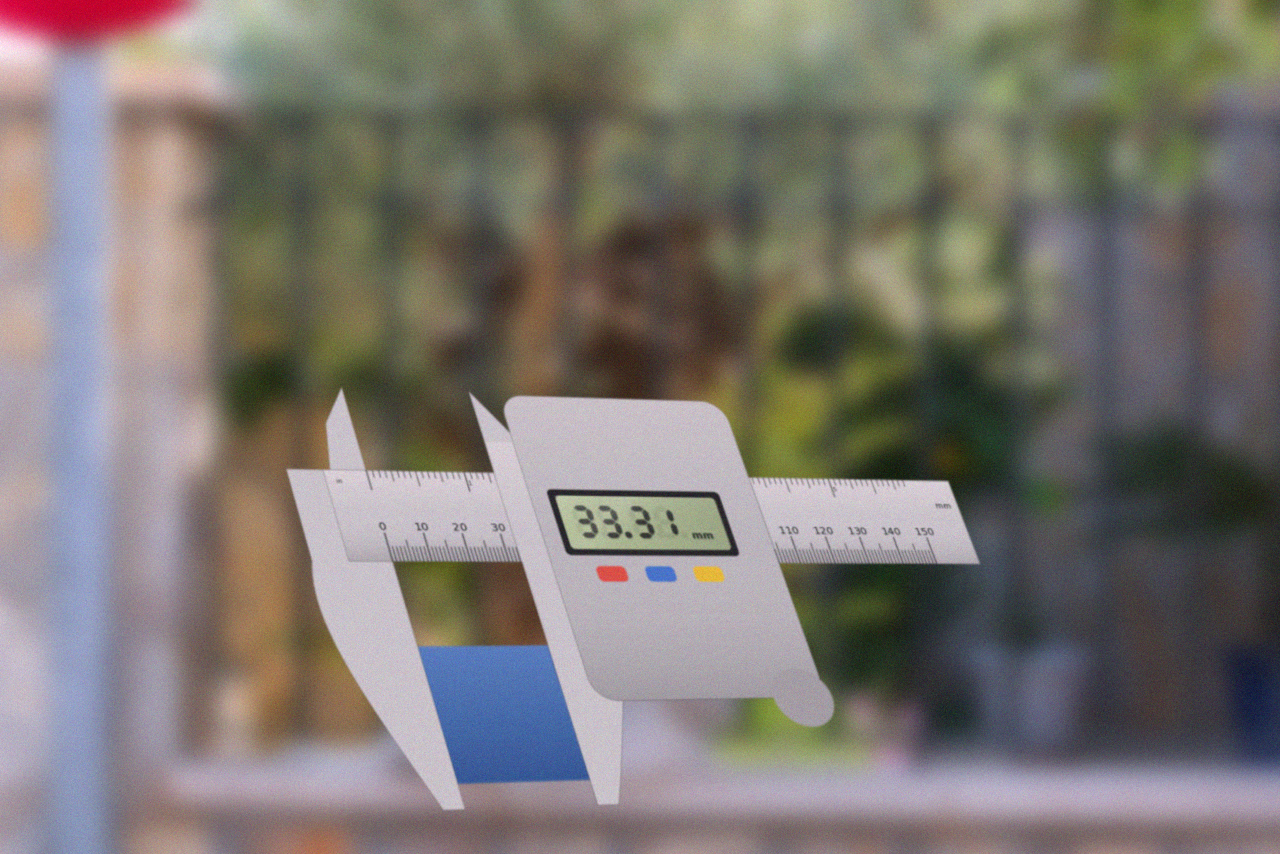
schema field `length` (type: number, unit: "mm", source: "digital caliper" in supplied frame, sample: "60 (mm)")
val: 33.31 (mm)
